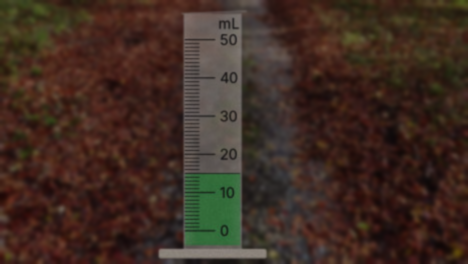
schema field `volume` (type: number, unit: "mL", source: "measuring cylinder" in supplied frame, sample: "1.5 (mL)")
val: 15 (mL)
